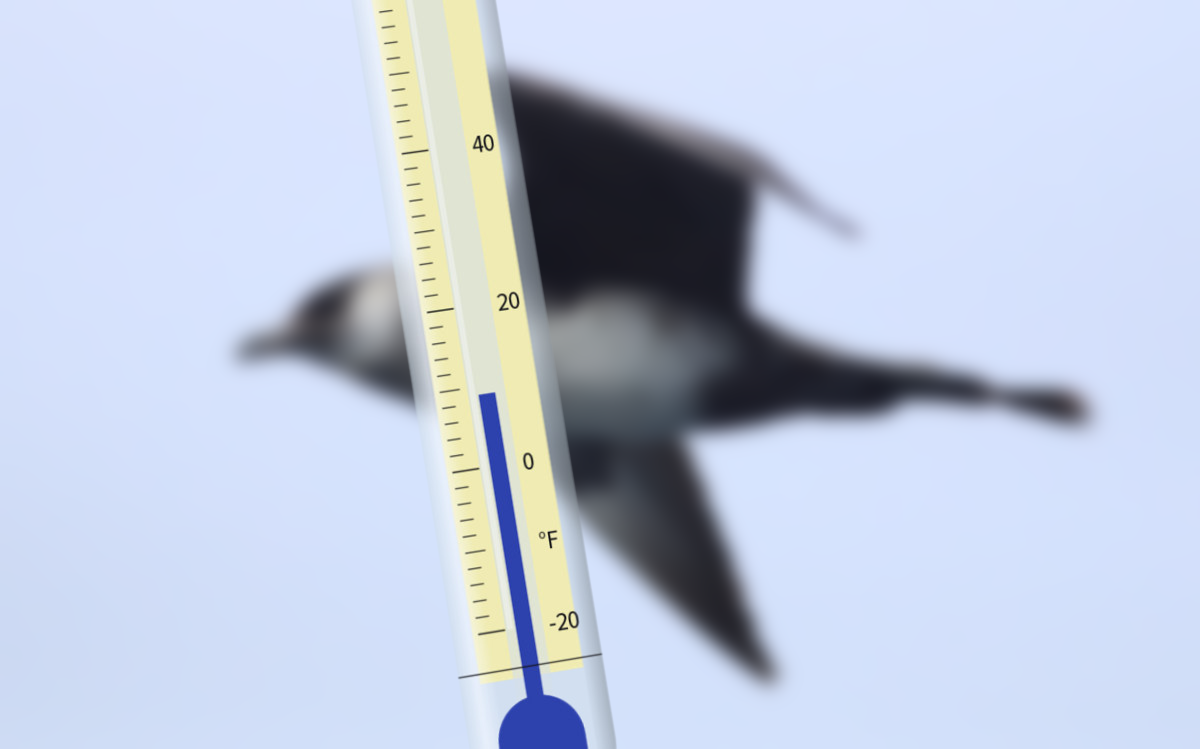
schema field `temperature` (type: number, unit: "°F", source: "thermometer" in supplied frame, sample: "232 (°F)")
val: 9 (°F)
